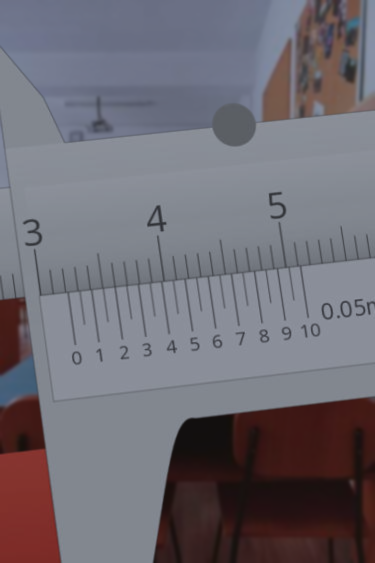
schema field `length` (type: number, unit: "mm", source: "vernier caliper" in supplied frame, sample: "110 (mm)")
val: 32.2 (mm)
